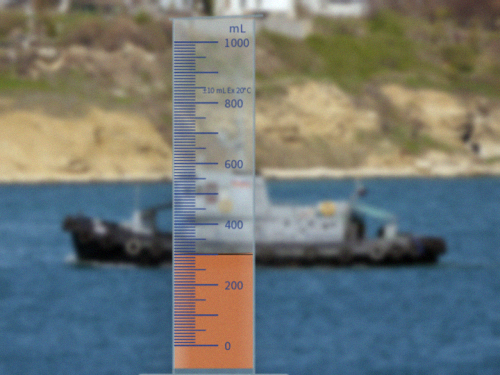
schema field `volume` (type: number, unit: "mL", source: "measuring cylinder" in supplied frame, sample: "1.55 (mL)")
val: 300 (mL)
